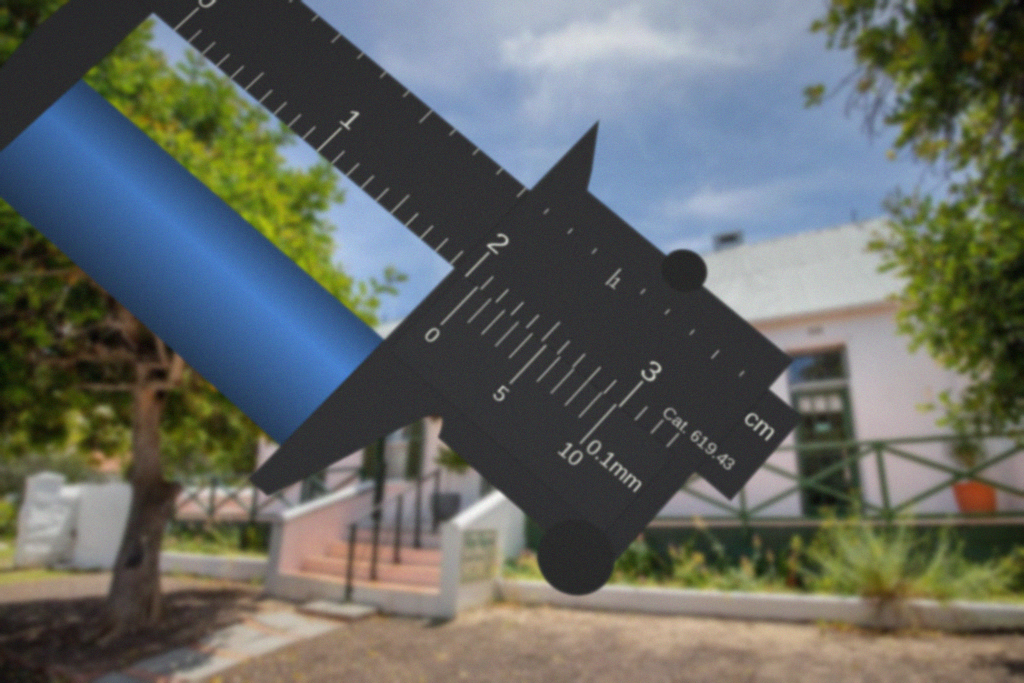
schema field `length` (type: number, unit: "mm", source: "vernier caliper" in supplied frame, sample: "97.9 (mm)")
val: 20.8 (mm)
